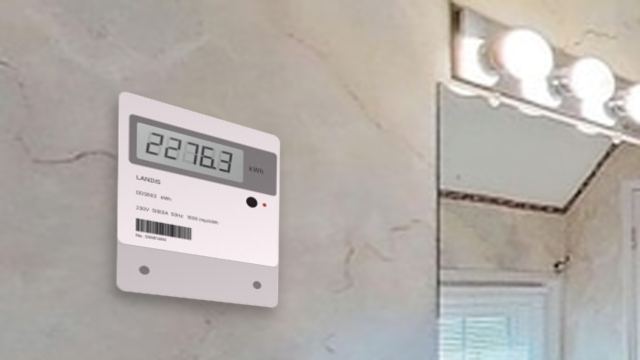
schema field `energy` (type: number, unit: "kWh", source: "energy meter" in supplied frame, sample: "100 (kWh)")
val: 2276.3 (kWh)
